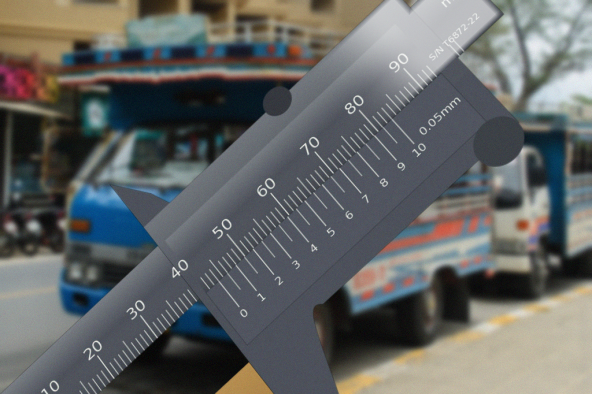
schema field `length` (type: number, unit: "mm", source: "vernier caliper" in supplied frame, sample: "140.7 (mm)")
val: 44.0 (mm)
